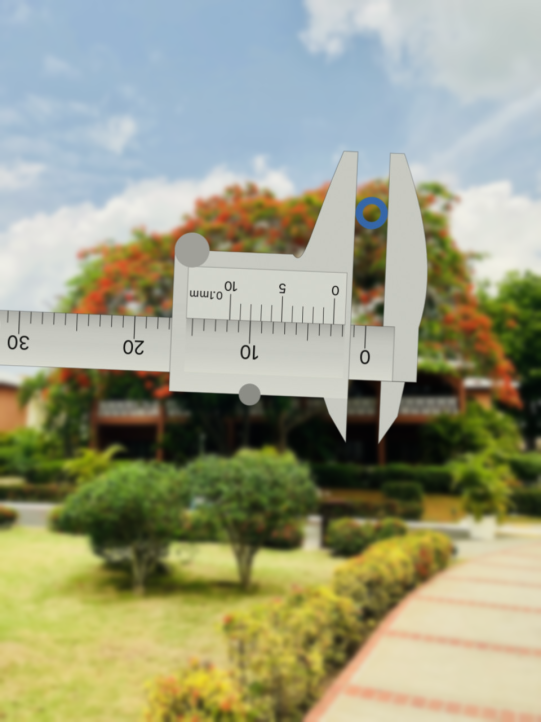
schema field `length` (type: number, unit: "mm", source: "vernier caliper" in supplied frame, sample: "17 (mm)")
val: 2.8 (mm)
